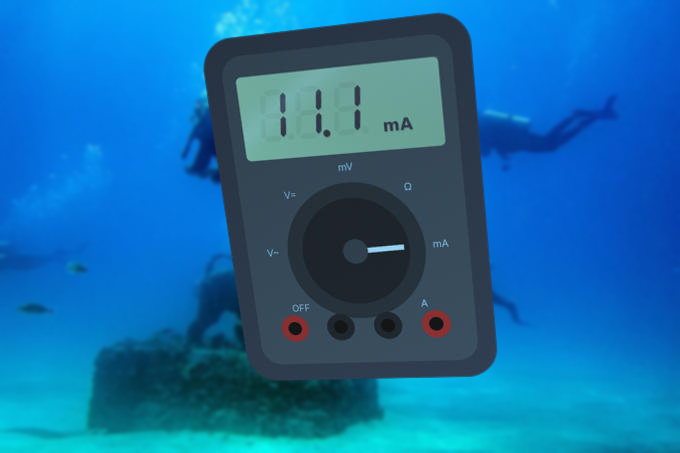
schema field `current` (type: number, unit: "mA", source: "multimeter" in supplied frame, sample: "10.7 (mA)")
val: 11.1 (mA)
